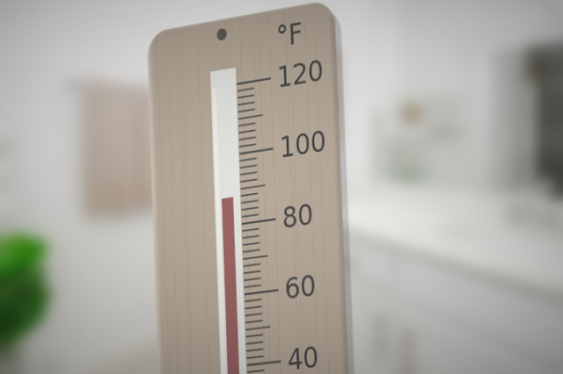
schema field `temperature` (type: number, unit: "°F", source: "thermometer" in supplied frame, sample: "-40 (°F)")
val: 88 (°F)
